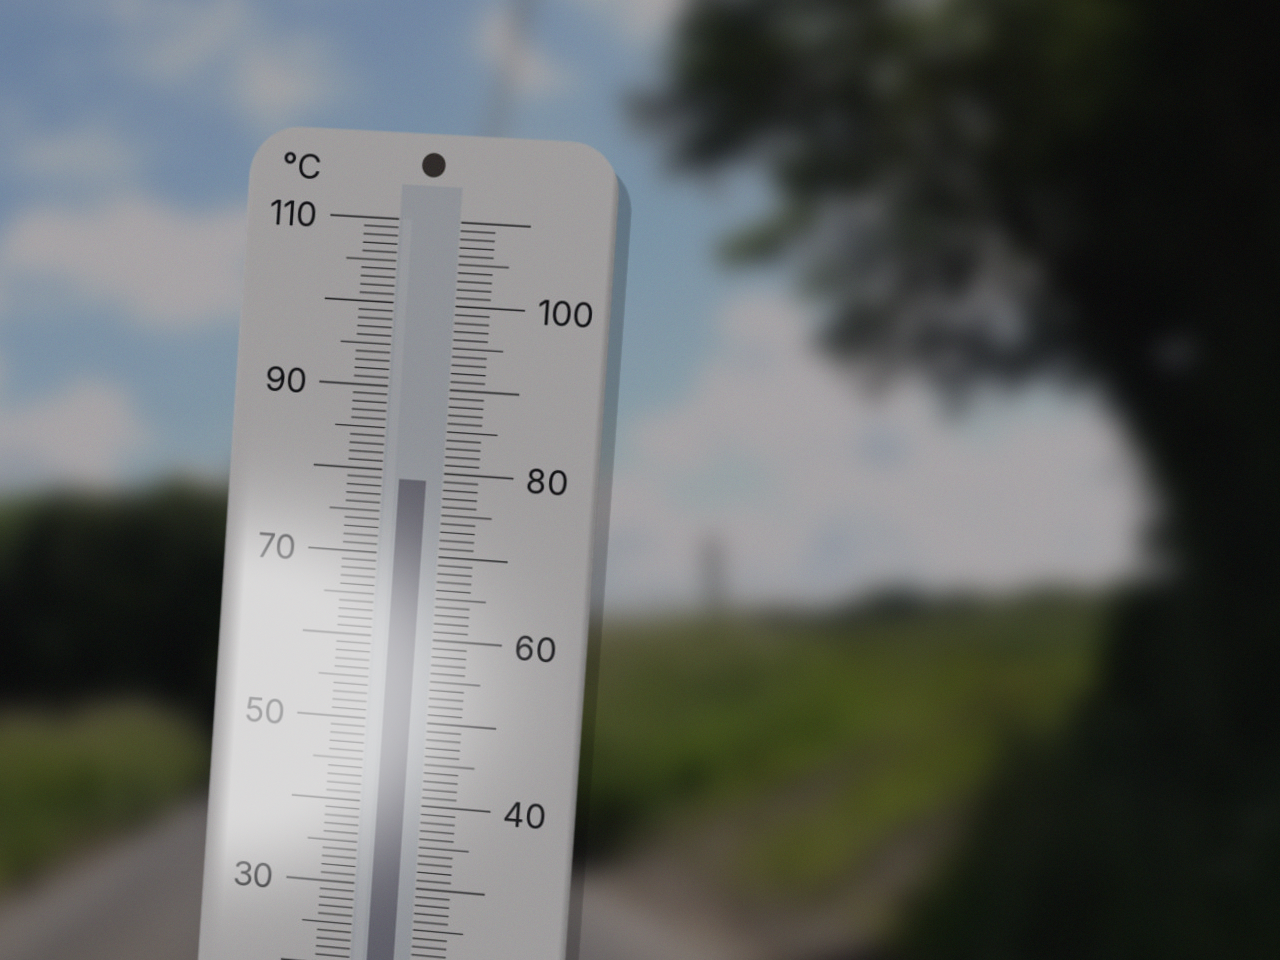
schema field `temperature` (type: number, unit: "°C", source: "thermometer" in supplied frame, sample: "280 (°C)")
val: 79 (°C)
